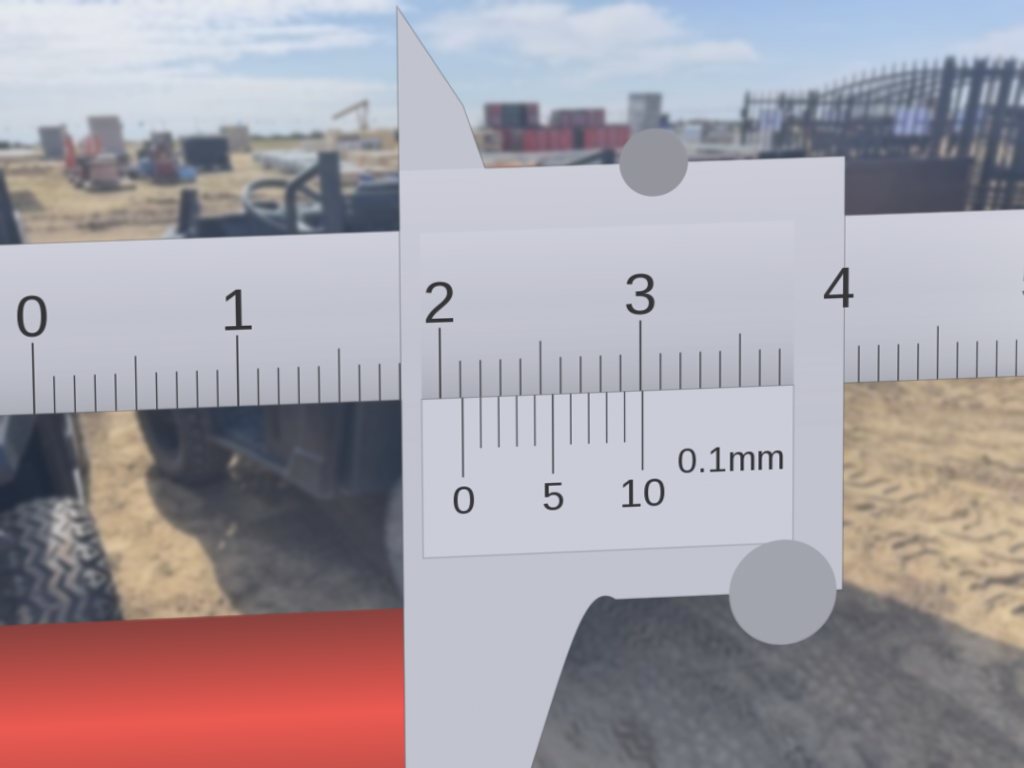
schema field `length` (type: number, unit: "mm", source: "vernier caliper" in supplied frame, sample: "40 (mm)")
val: 21.1 (mm)
